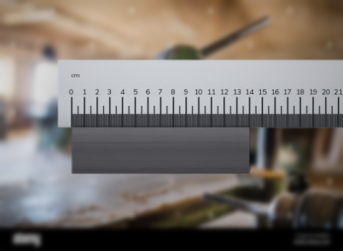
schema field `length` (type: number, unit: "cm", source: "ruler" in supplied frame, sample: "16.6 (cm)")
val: 14 (cm)
